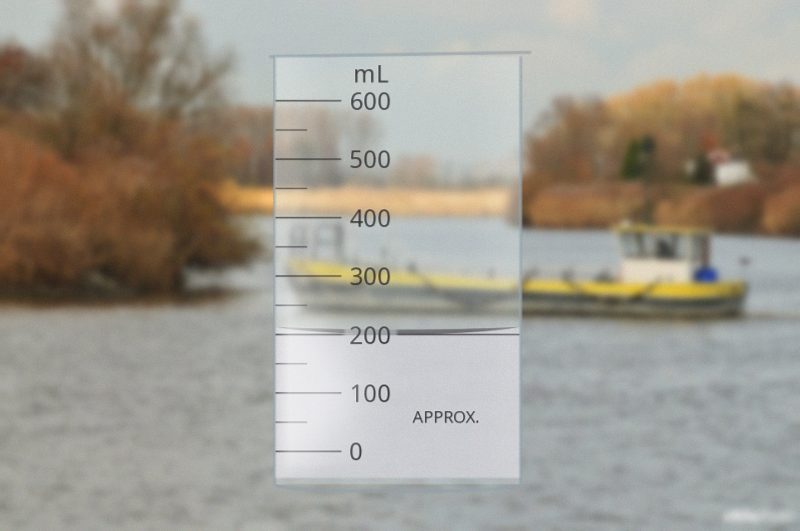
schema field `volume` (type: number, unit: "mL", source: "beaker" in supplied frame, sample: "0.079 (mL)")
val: 200 (mL)
